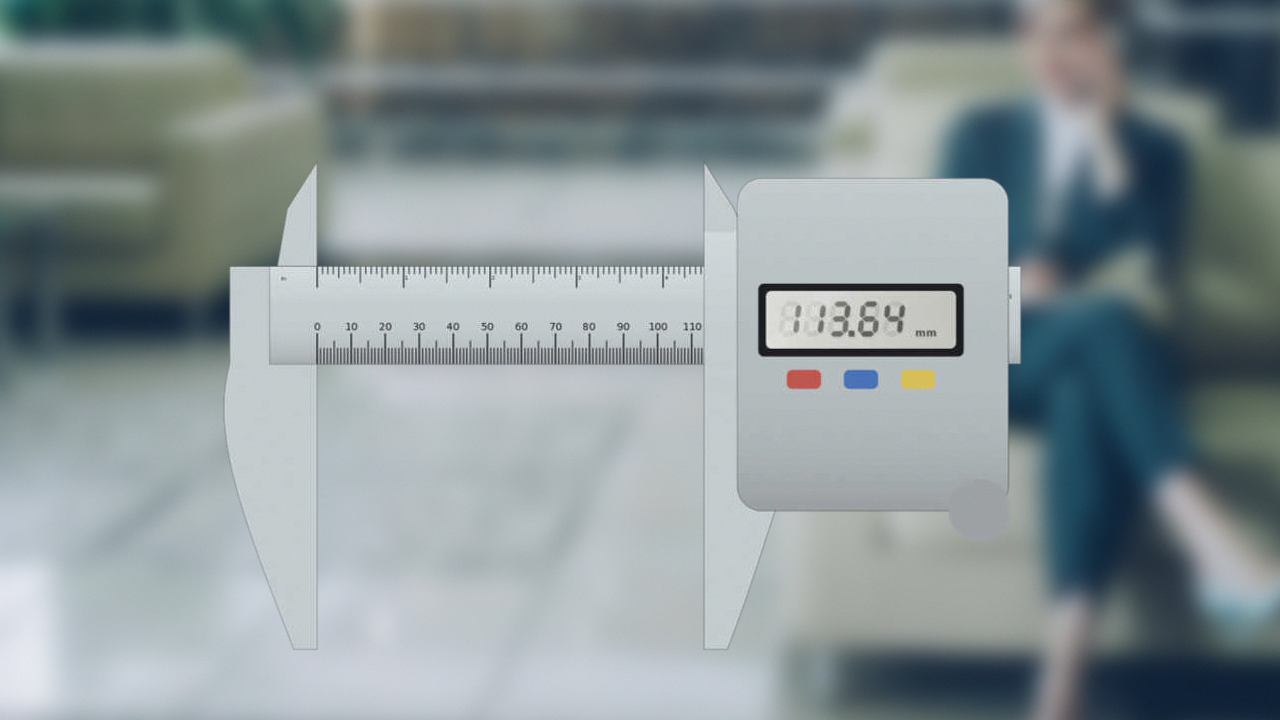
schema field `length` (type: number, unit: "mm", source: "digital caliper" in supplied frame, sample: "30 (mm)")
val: 113.64 (mm)
